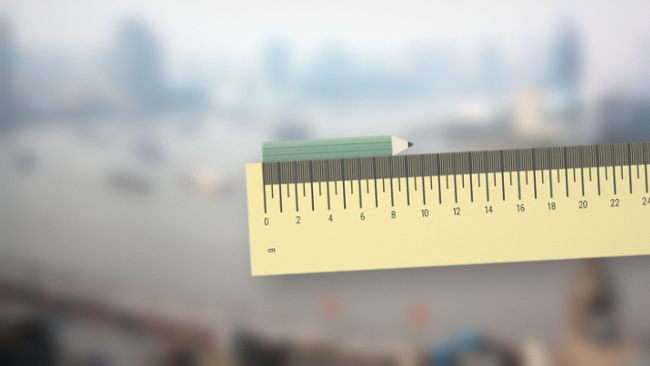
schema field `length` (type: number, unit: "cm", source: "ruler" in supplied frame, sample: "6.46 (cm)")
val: 9.5 (cm)
